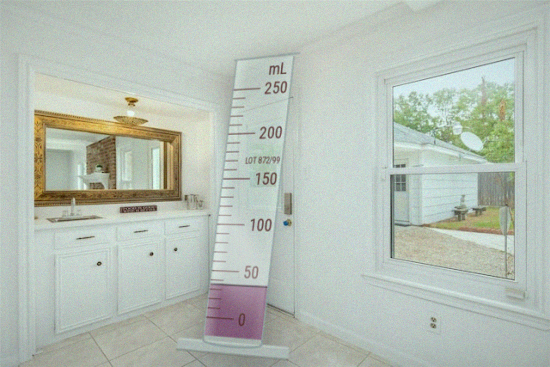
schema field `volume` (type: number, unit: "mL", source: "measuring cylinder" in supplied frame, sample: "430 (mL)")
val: 35 (mL)
